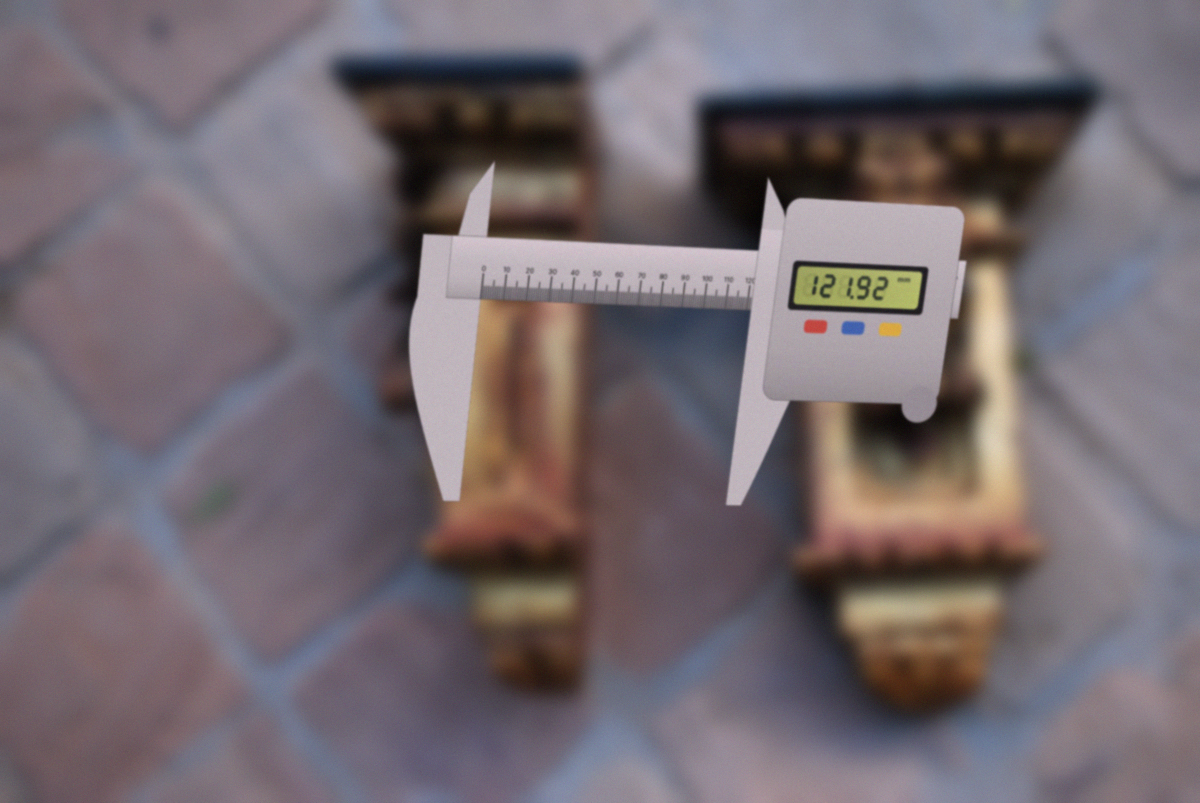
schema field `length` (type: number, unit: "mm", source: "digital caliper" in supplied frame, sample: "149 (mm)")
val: 121.92 (mm)
